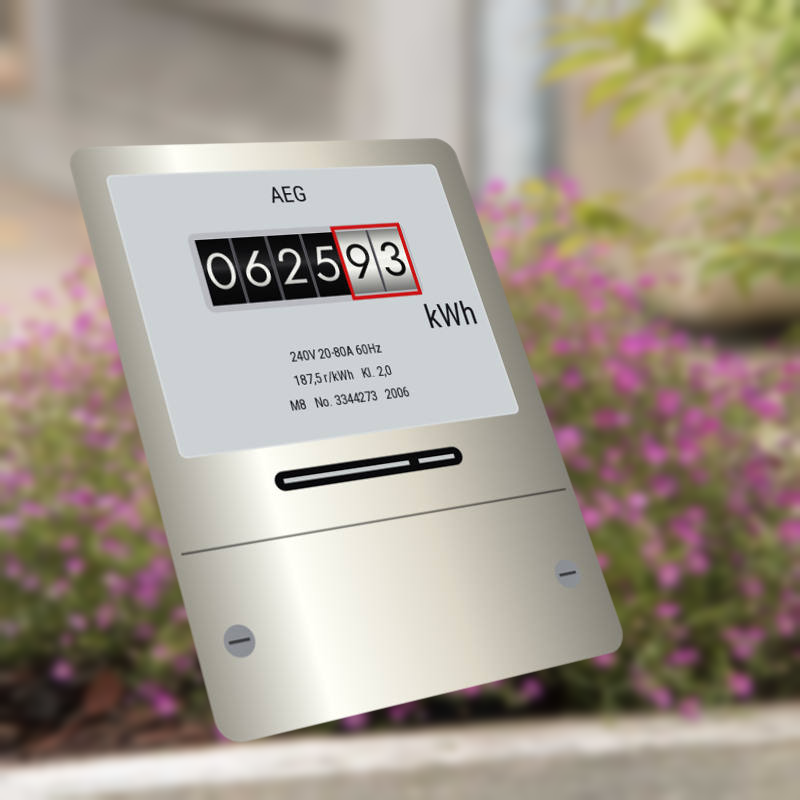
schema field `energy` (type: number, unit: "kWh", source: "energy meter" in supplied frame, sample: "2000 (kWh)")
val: 625.93 (kWh)
